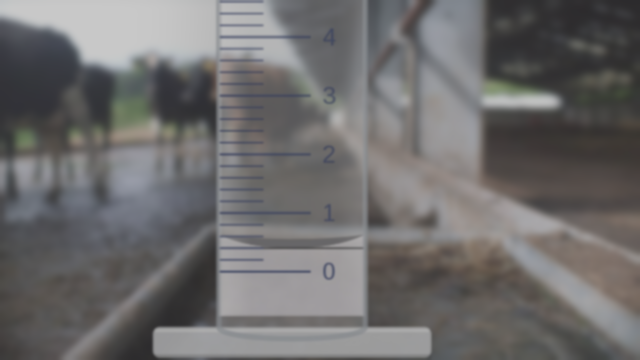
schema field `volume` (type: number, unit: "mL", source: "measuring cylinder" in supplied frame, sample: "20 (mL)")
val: 0.4 (mL)
